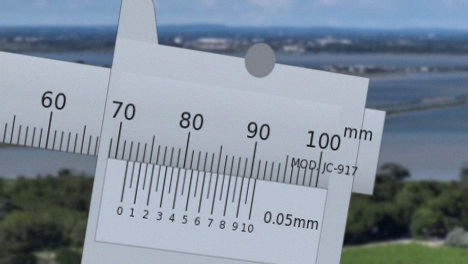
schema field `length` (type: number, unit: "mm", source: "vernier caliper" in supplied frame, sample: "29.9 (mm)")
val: 71.8 (mm)
